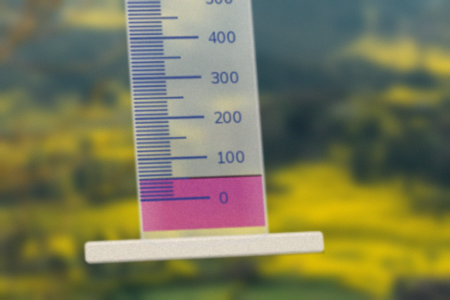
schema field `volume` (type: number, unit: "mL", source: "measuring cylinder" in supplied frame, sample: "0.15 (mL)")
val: 50 (mL)
